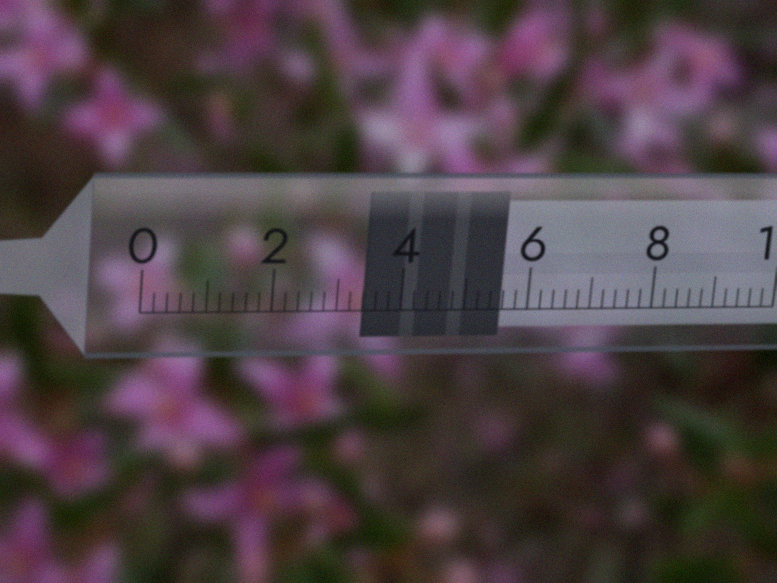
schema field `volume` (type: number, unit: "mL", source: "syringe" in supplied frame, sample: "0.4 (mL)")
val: 3.4 (mL)
